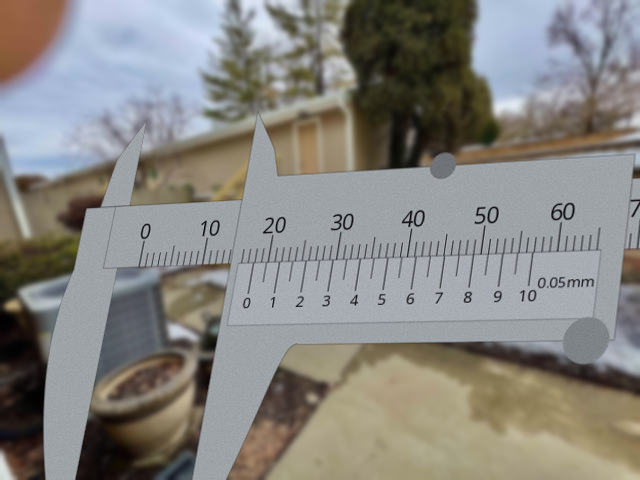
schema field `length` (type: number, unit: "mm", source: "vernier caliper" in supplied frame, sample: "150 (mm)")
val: 17.8 (mm)
